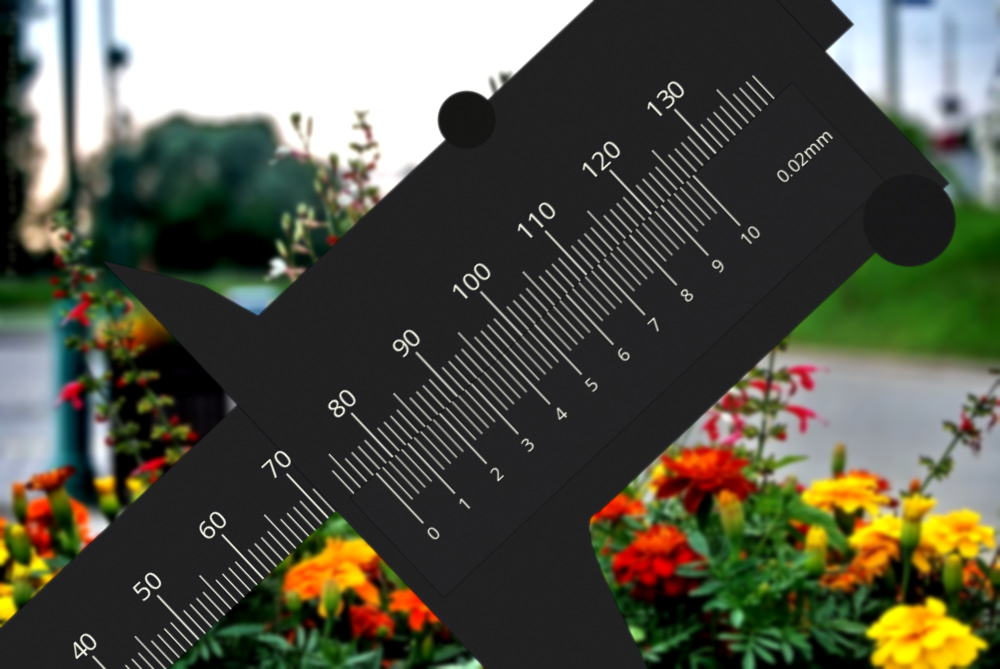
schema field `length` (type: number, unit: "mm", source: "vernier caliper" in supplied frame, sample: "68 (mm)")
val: 77.4 (mm)
